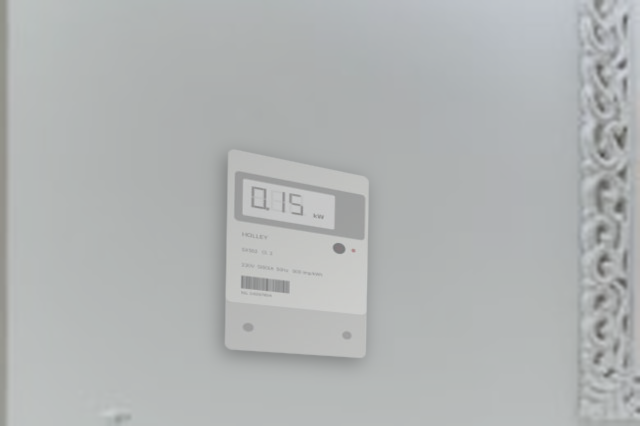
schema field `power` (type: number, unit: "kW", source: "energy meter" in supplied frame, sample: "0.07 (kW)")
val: 0.15 (kW)
